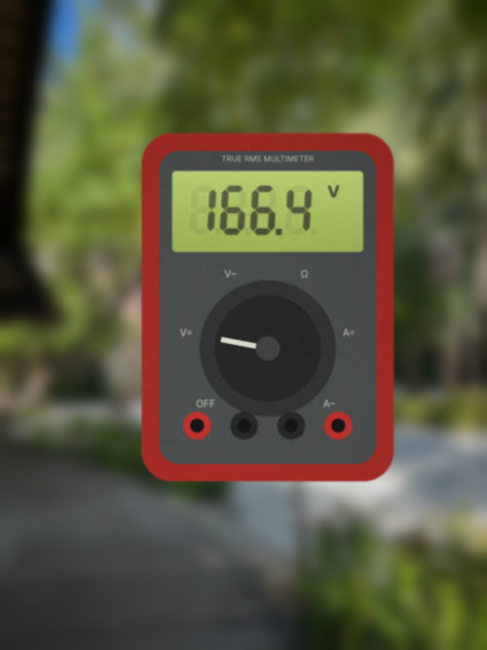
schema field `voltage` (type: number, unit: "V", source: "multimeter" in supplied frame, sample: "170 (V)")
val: 166.4 (V)
